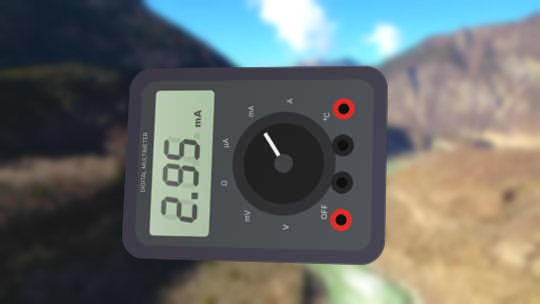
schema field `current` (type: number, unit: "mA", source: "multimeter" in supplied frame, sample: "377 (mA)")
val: 2.95 (mA)
